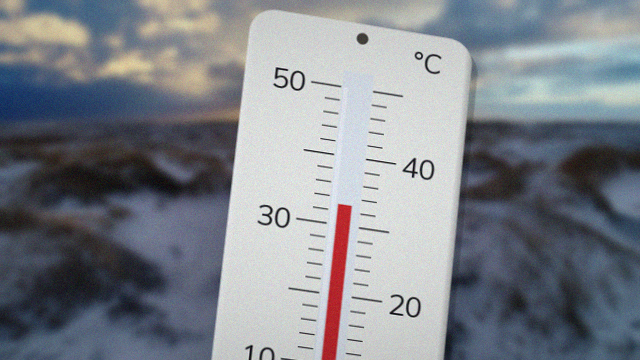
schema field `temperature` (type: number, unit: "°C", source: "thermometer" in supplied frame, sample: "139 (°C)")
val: 33 (°C)
